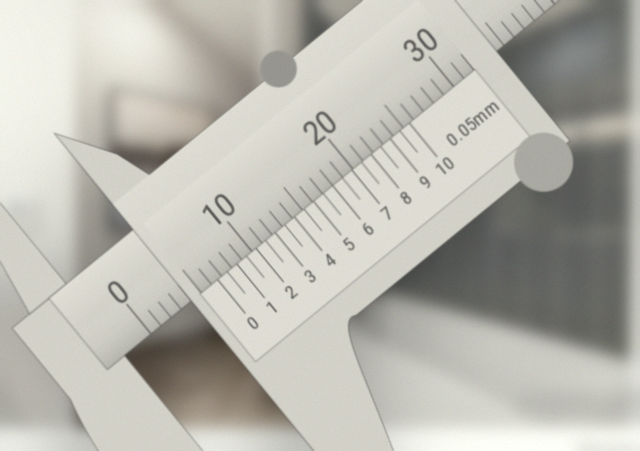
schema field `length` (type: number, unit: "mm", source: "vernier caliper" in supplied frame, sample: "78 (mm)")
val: 6.6 (mm)
